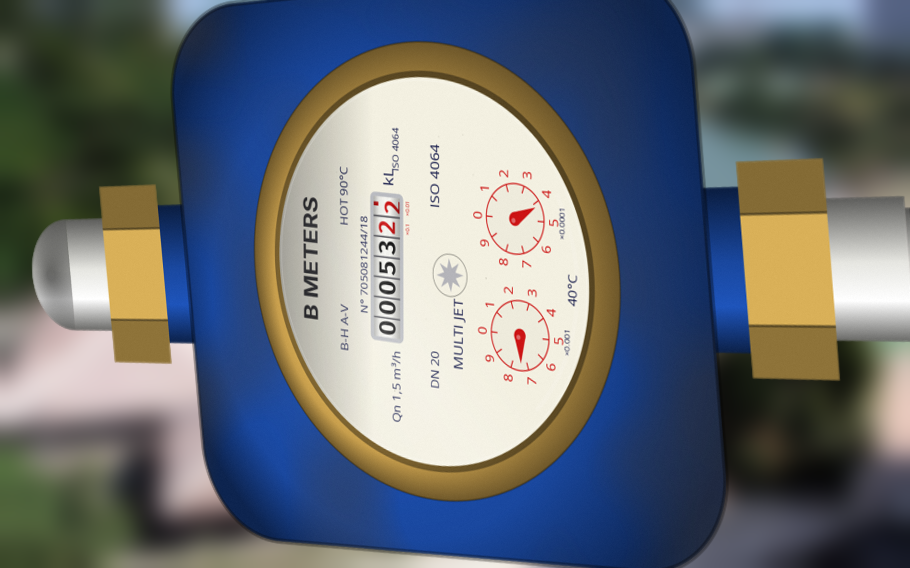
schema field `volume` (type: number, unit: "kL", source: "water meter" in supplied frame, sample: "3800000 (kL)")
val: 53.2174 (kL)
